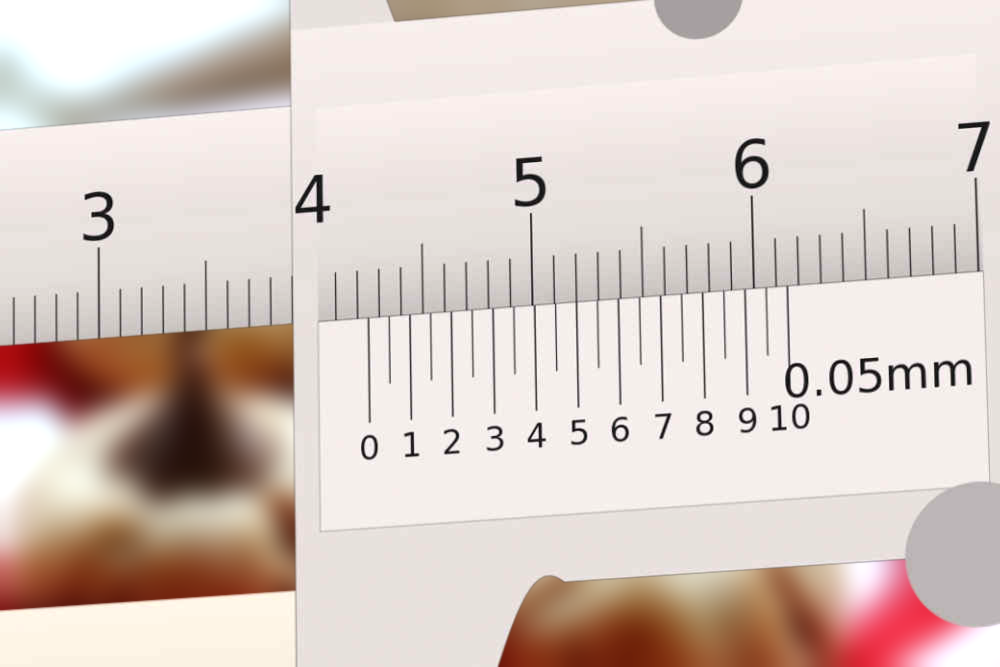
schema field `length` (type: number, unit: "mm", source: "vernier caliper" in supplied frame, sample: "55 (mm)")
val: 42.5 (mm)
